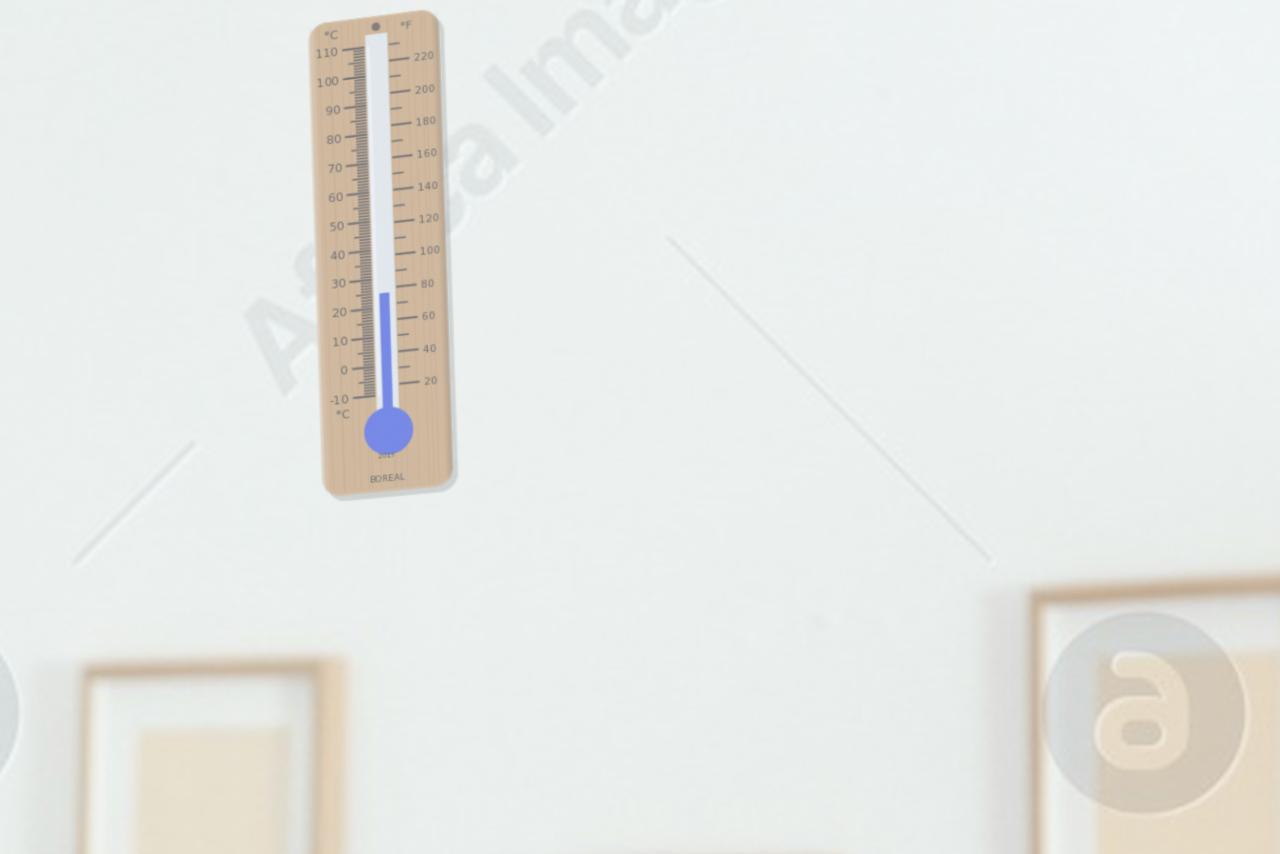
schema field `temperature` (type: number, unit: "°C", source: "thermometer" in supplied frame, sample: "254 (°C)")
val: 25 (°C)
